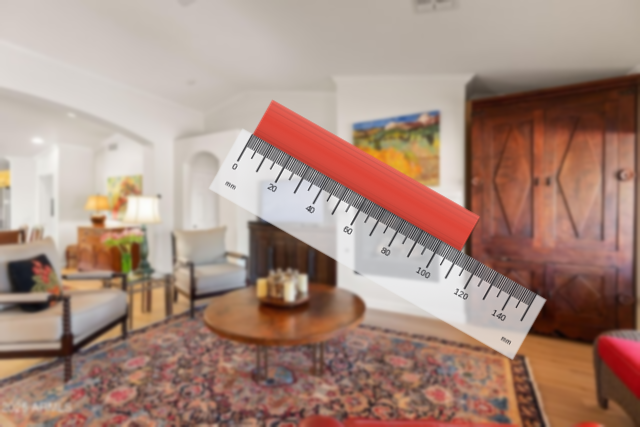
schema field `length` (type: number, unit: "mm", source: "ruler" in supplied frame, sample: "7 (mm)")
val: 110 (mm)
